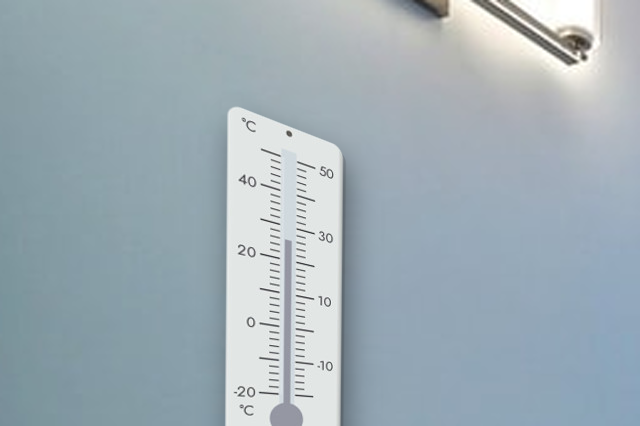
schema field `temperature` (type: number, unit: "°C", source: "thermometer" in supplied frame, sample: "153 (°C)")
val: 26 (°C)
